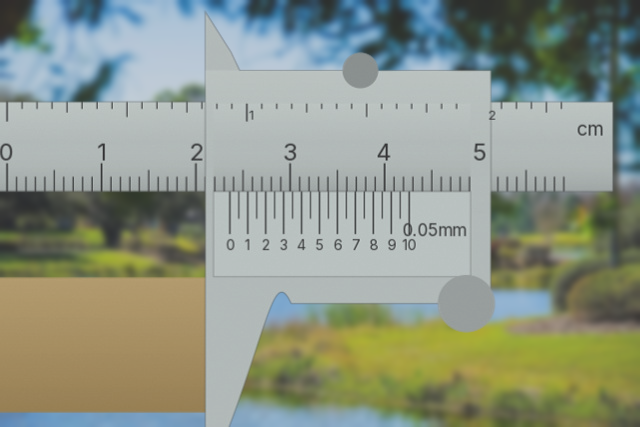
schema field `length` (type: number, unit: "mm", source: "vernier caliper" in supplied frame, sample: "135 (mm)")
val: 23.6 (mm)
